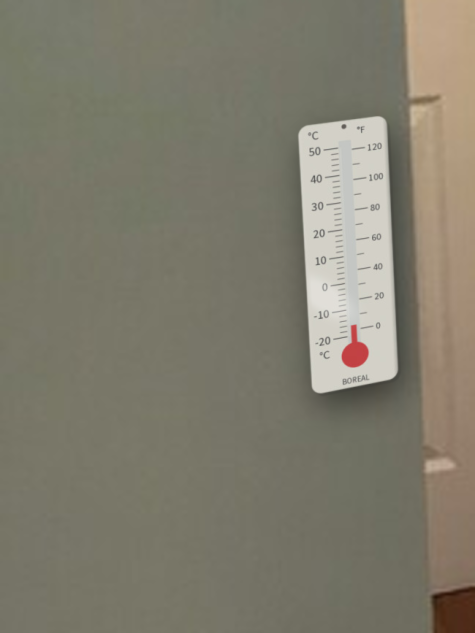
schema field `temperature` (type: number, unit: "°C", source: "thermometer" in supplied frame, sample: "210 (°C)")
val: -16 (°C)
